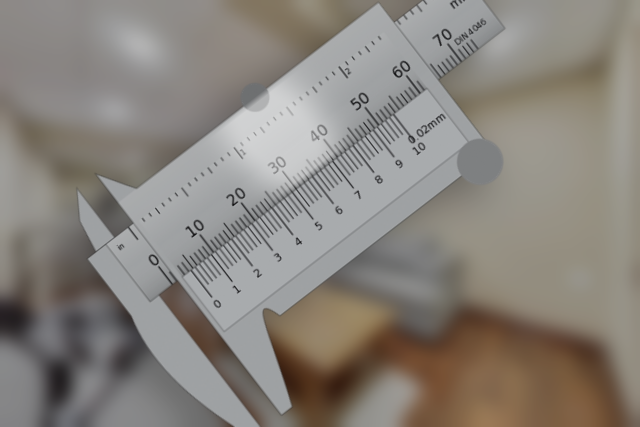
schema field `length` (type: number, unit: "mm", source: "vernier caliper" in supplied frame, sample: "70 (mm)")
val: 4.5 (mm)
